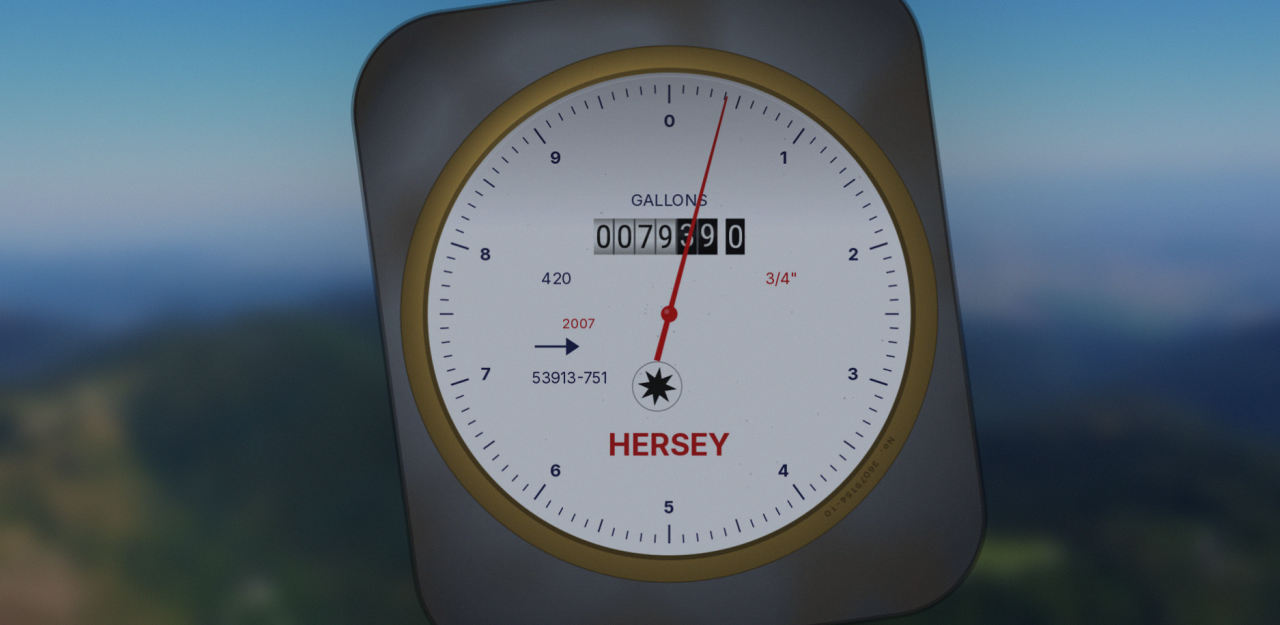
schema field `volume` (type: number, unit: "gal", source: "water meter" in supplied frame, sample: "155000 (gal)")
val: 79390.4 (gal)
